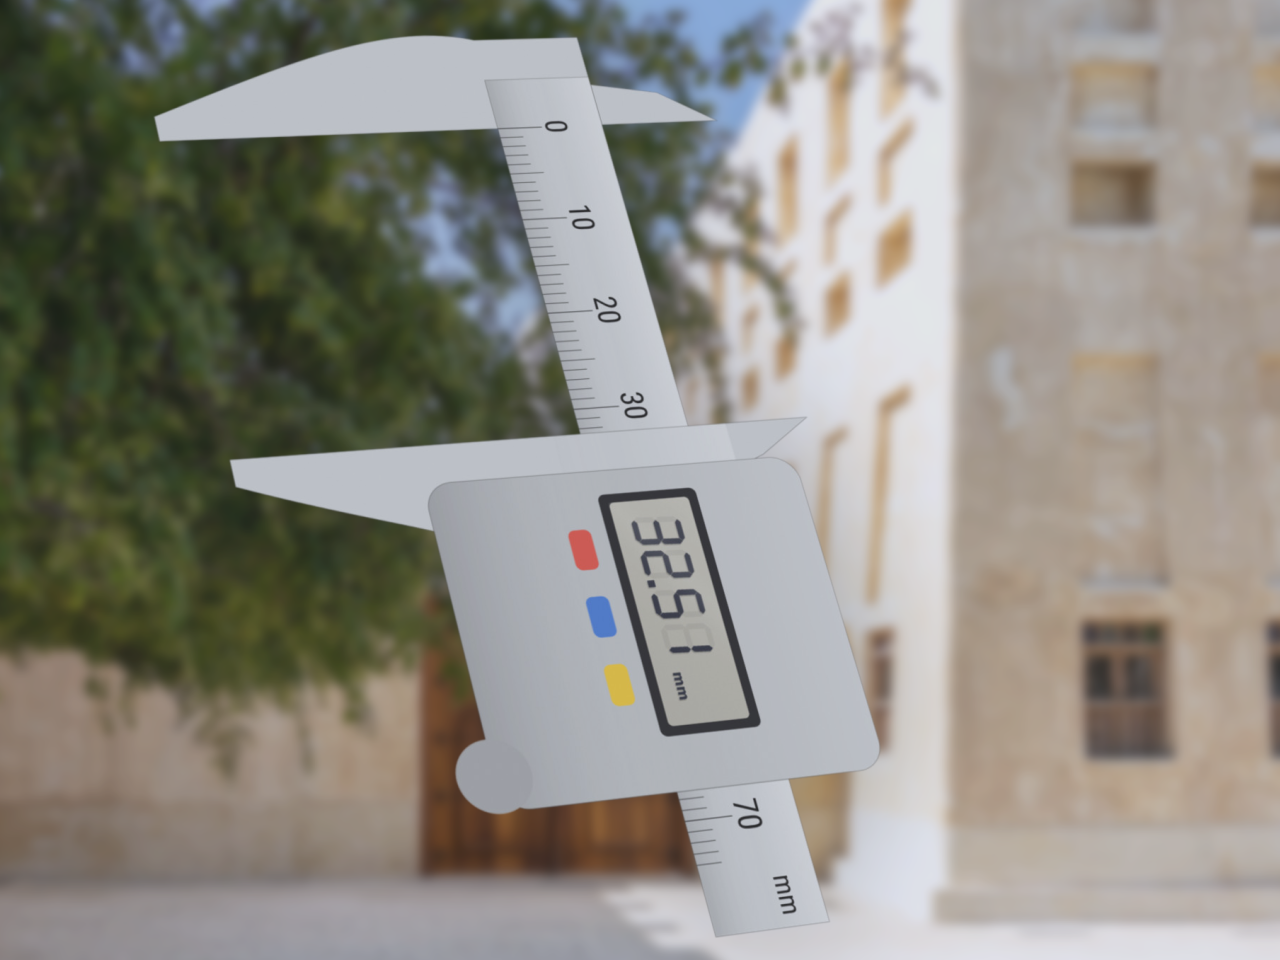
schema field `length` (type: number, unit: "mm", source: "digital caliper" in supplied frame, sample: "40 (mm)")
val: 32.51 (mm)
